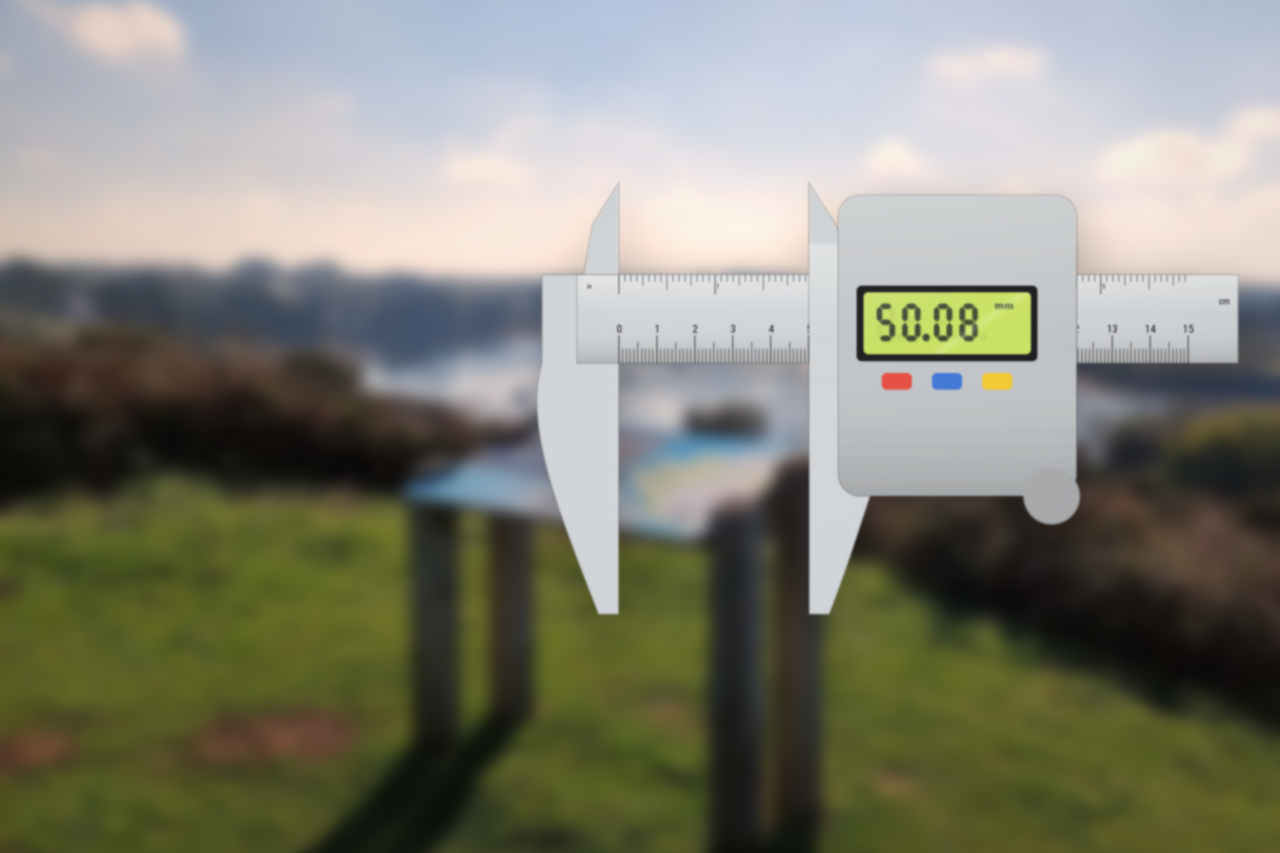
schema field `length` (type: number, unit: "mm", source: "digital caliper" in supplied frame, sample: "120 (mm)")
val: 50.08 (mm)
